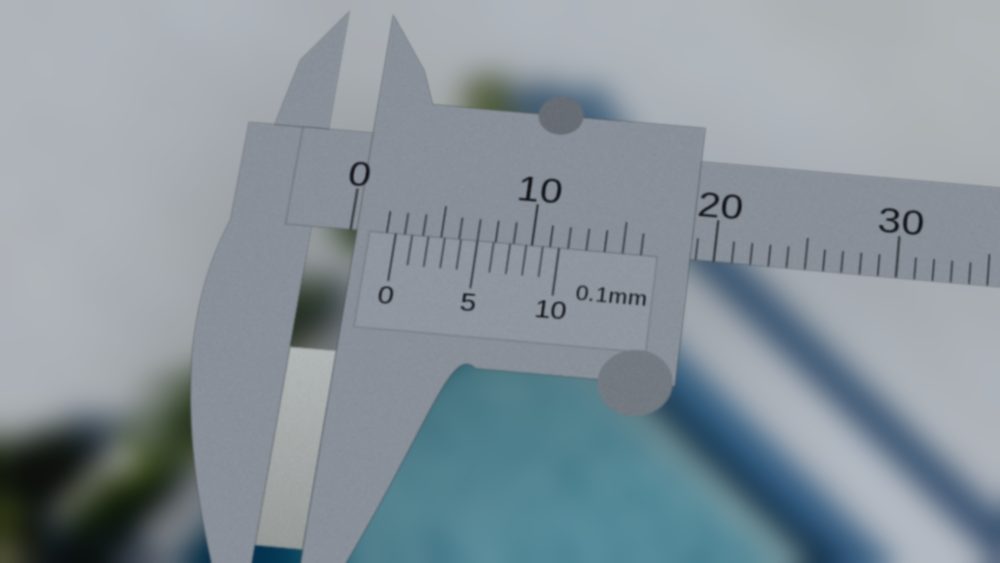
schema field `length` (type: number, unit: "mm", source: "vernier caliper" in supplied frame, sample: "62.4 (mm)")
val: 2.5 (mm)
